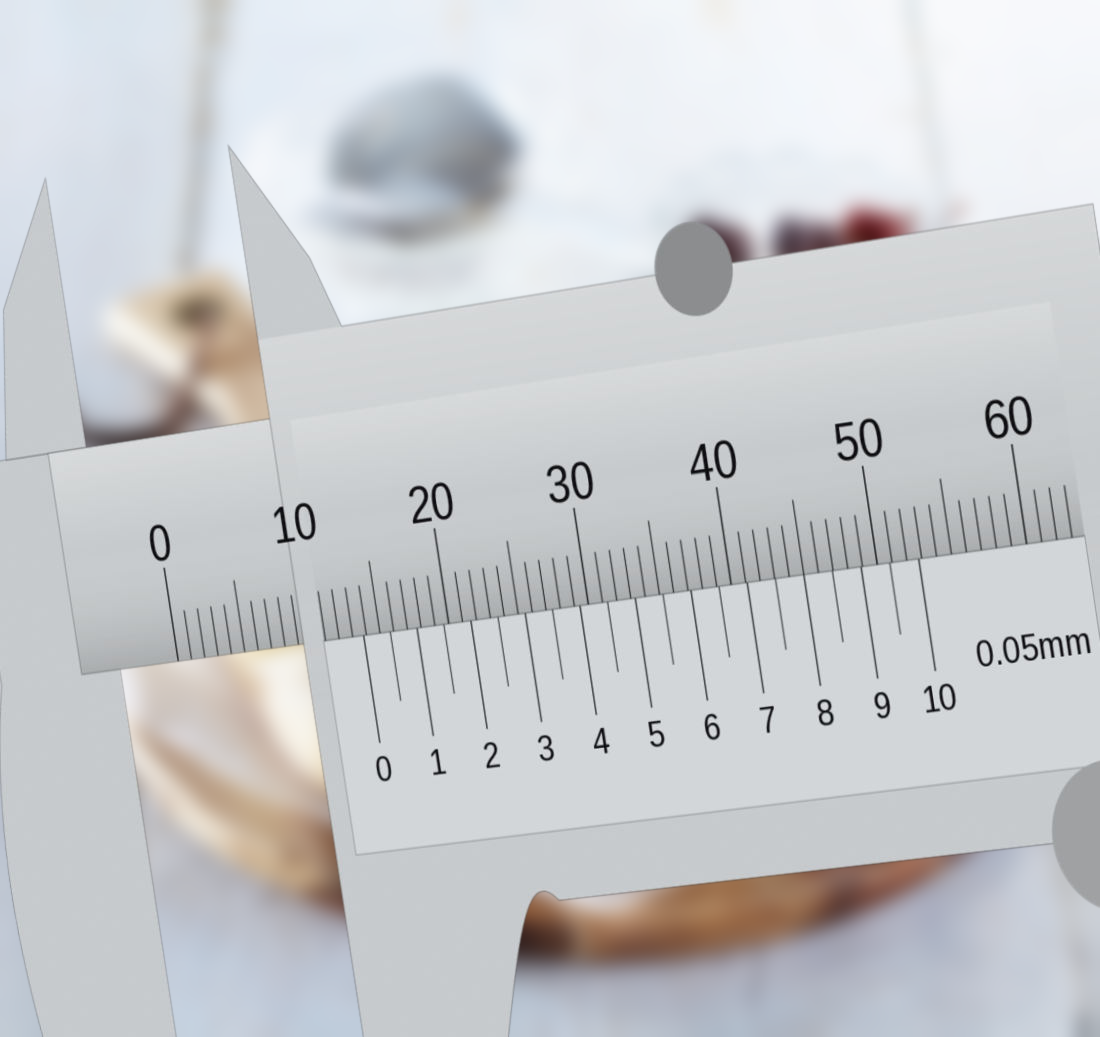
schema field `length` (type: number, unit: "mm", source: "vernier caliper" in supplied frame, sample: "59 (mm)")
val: 13.8 (mm)
